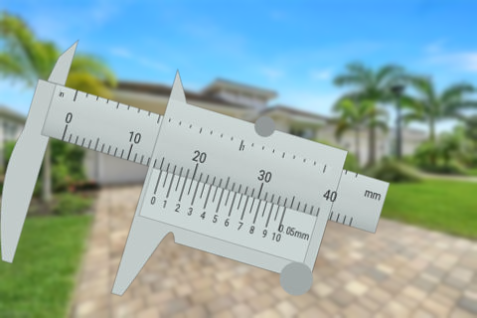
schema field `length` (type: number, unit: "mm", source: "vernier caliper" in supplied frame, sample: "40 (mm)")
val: 15.2 (mm)
